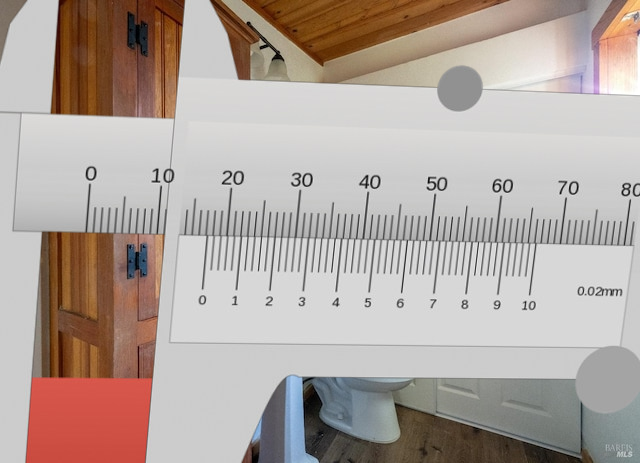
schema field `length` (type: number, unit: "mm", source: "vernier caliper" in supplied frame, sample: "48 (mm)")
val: 17.2 (mm)
